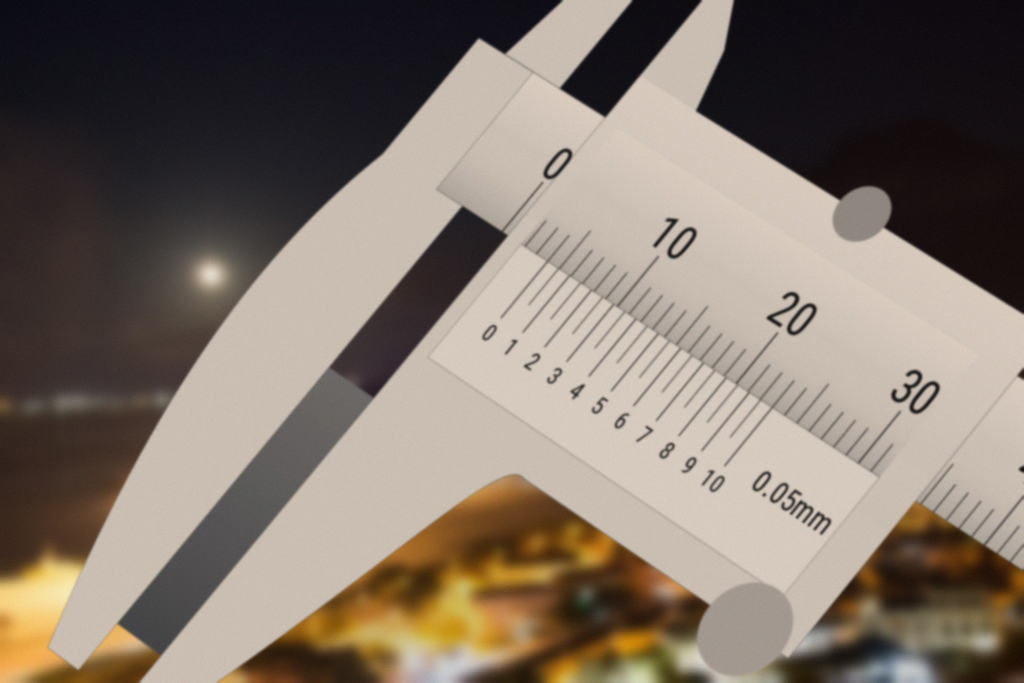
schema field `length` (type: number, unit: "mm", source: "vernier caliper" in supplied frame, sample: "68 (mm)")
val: 4.0 (mm)
